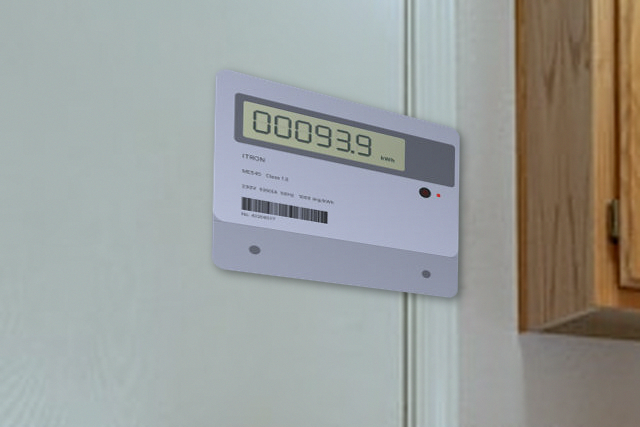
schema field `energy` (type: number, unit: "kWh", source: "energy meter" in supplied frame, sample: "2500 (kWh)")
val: 93.9 (kWh)
